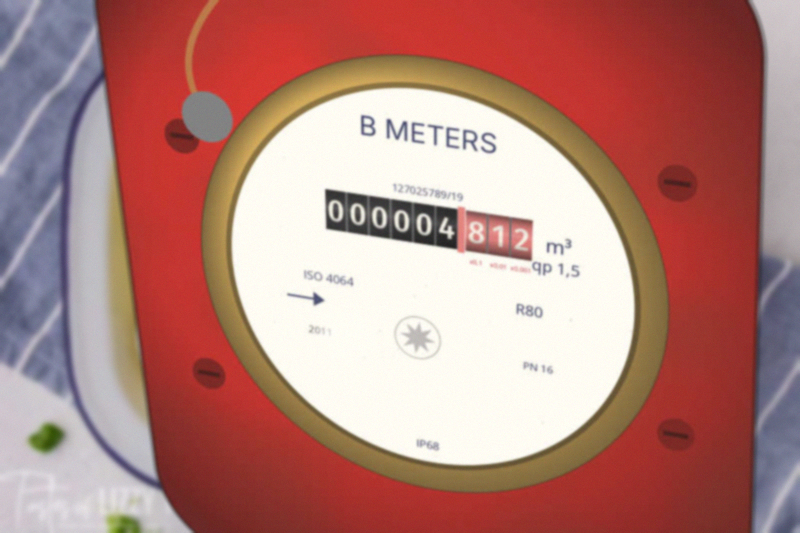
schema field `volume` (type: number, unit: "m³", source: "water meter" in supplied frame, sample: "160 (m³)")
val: 4.812 (m³)
